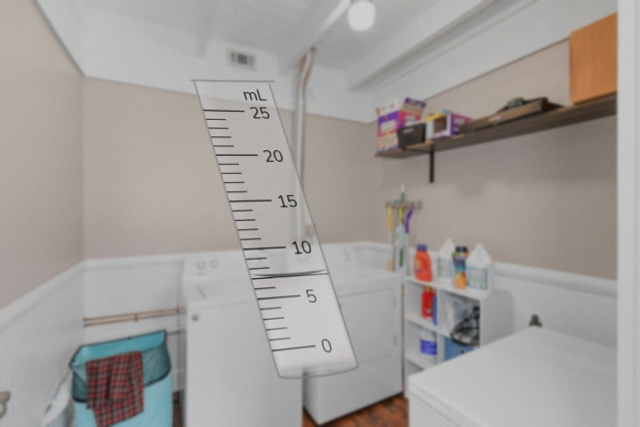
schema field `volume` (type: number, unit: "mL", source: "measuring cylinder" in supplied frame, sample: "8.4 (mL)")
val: 7 (mL)
